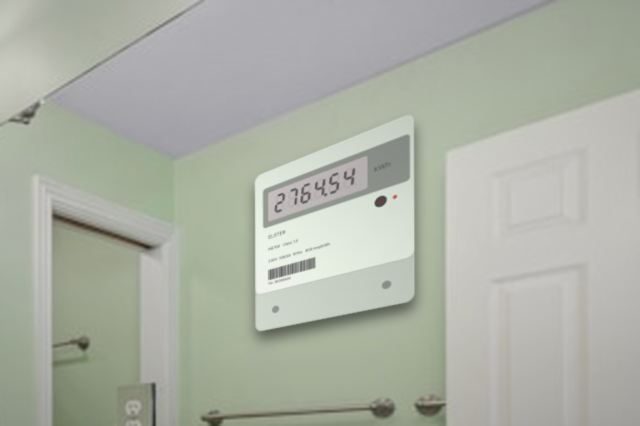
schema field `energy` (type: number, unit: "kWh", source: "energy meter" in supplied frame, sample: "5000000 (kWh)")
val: 2764.54 (kWh)
